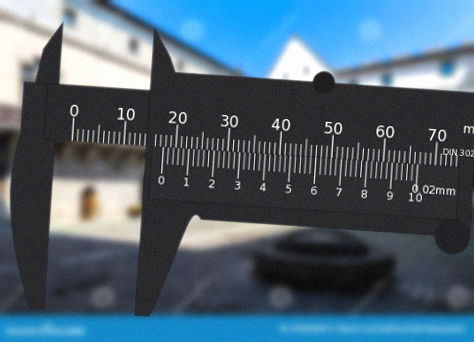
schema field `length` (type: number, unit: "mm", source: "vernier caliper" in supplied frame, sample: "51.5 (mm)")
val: 17.6 (mm)
